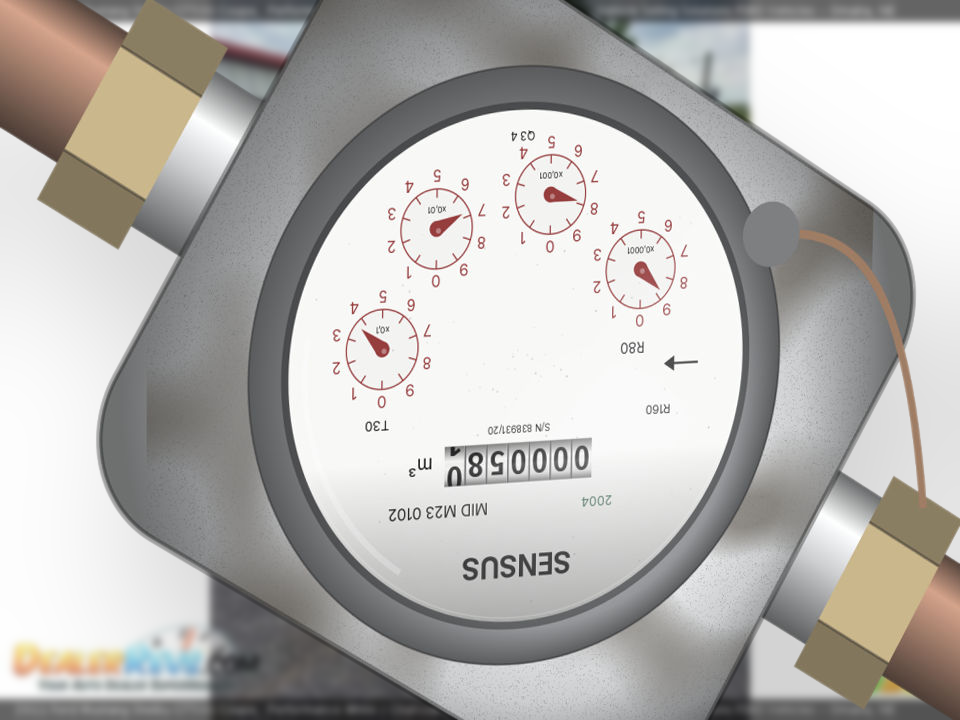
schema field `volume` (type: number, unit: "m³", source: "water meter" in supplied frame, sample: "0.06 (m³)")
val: 580.3678 (m³)
